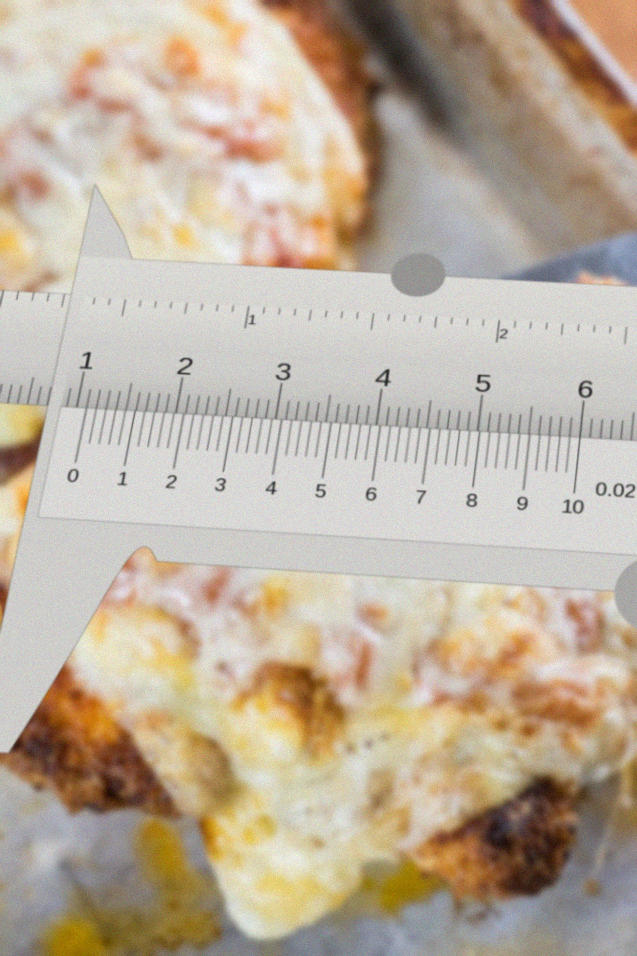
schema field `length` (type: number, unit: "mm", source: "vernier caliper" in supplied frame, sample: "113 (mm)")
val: 11.0 (mm)
